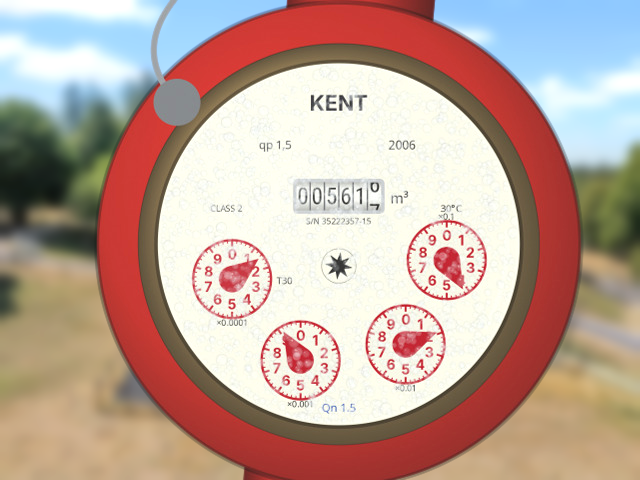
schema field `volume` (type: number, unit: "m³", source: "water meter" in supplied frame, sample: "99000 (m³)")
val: 5616.4191 (m³)
